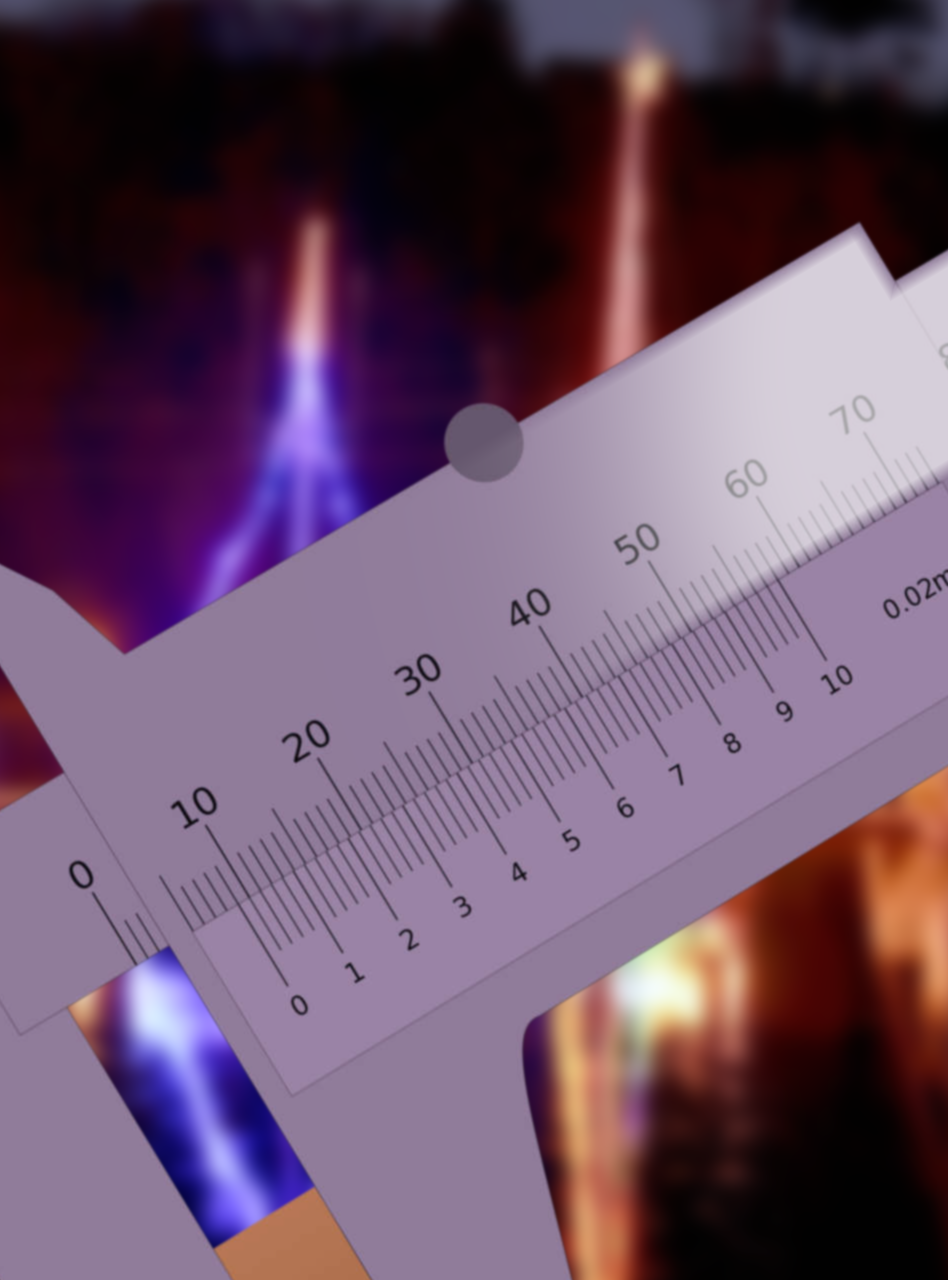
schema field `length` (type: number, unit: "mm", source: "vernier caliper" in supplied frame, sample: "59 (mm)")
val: 9.0 (mm)
